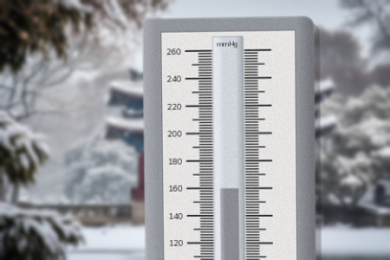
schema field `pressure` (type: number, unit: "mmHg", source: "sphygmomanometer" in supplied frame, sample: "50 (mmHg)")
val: 160 (mmHg)
